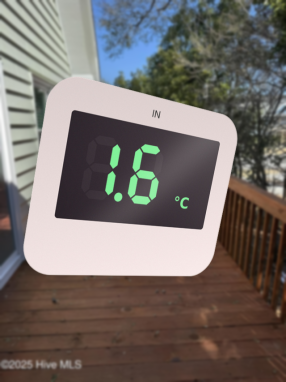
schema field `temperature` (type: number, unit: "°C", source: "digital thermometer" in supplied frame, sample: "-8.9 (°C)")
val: 1.6 (°C)
